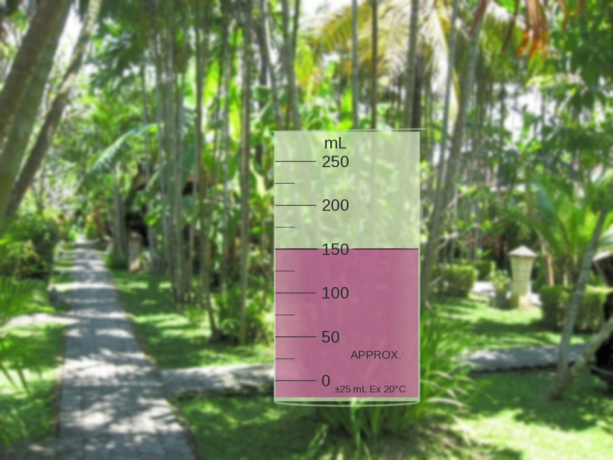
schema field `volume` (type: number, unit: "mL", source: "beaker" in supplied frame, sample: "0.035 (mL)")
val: 150 (mL)
